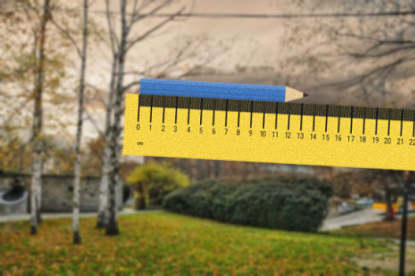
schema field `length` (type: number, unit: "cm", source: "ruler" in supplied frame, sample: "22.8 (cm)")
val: 13.5 (cm)
